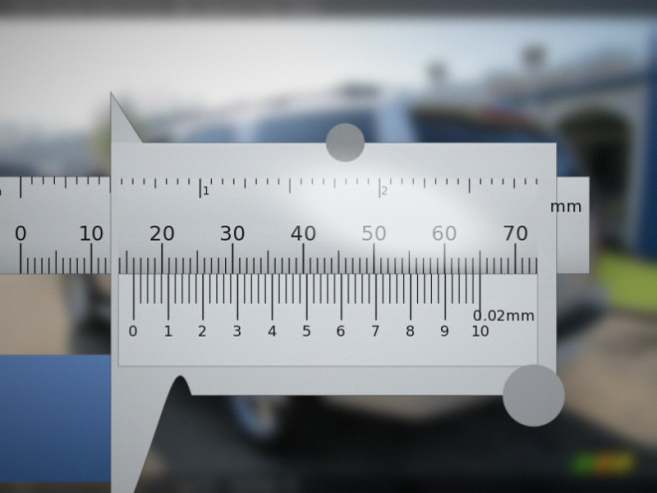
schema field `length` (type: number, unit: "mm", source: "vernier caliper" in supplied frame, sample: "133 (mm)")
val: 16.0 (mm)
